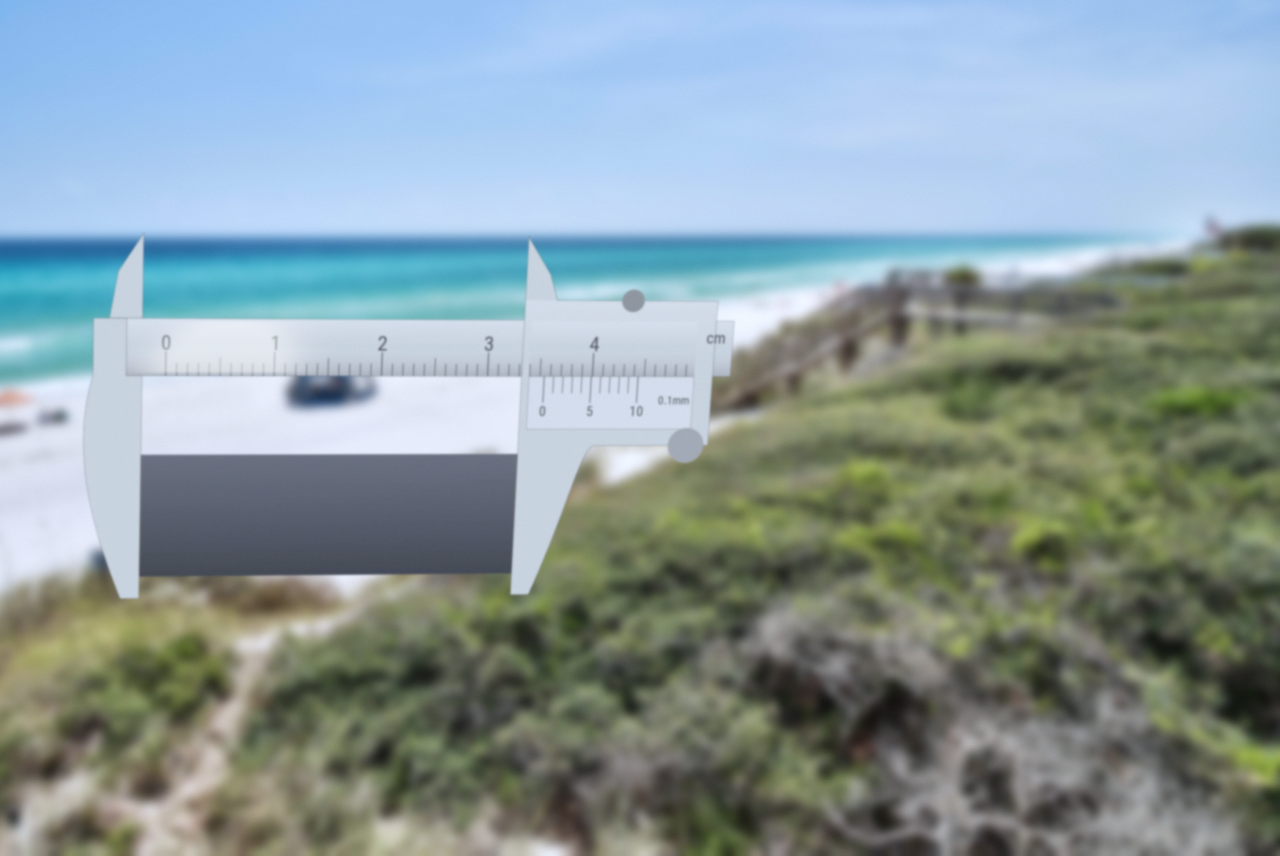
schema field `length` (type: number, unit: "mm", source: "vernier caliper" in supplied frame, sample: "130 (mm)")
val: 35.4 (mm)
